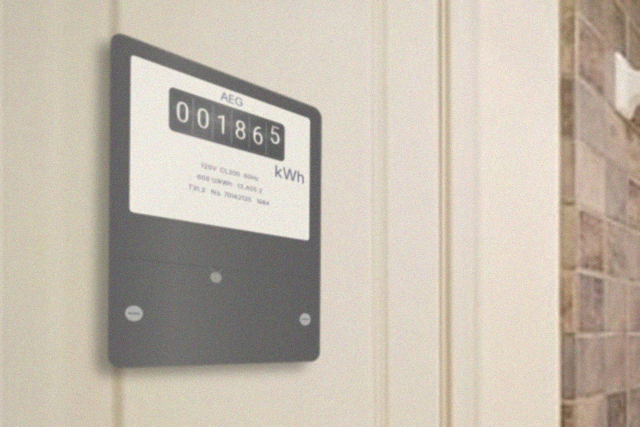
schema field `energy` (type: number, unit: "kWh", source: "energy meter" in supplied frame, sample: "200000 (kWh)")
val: 1865 (kWh)
